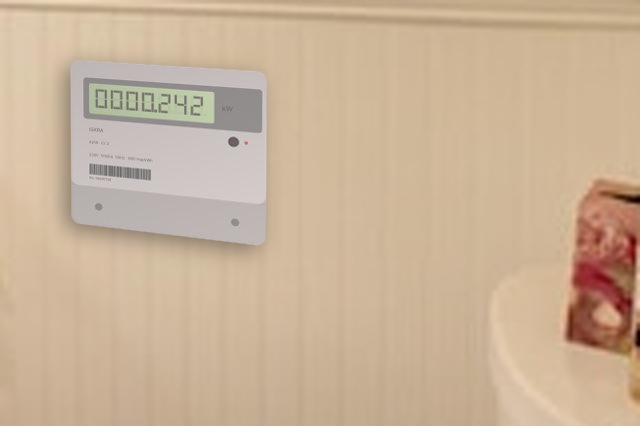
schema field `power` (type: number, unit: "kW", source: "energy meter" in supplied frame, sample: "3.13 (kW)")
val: 0.242 (kW)
